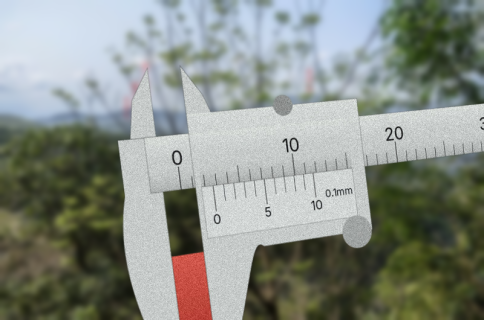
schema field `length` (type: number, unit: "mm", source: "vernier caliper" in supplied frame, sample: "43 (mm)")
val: 2.7 (mm)
